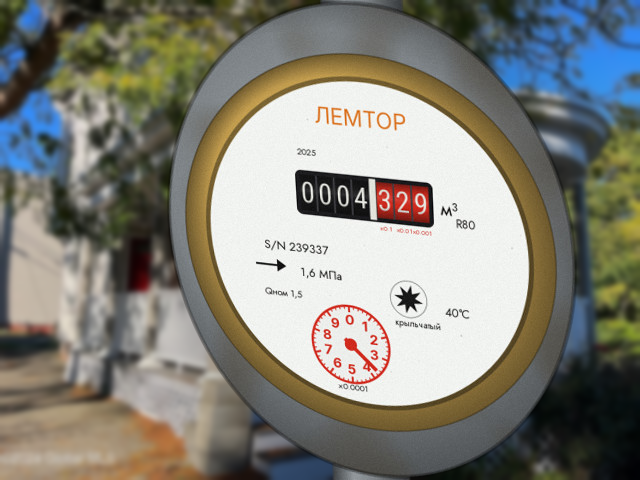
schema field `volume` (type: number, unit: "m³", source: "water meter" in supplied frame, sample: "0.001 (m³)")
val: 4.3293 (m³)
